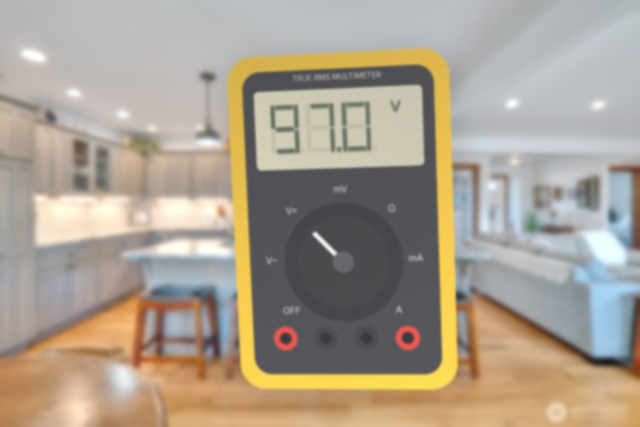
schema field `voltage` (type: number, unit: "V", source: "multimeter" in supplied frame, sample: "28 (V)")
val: 97.0 (V)
